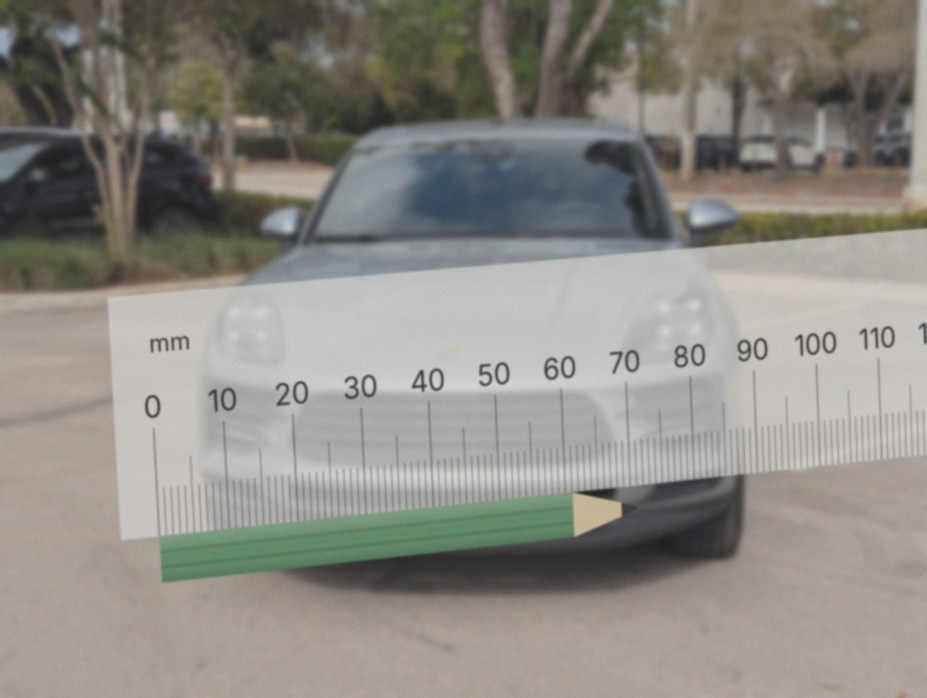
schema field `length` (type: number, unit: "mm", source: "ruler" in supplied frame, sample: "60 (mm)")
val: 71 (mm)
